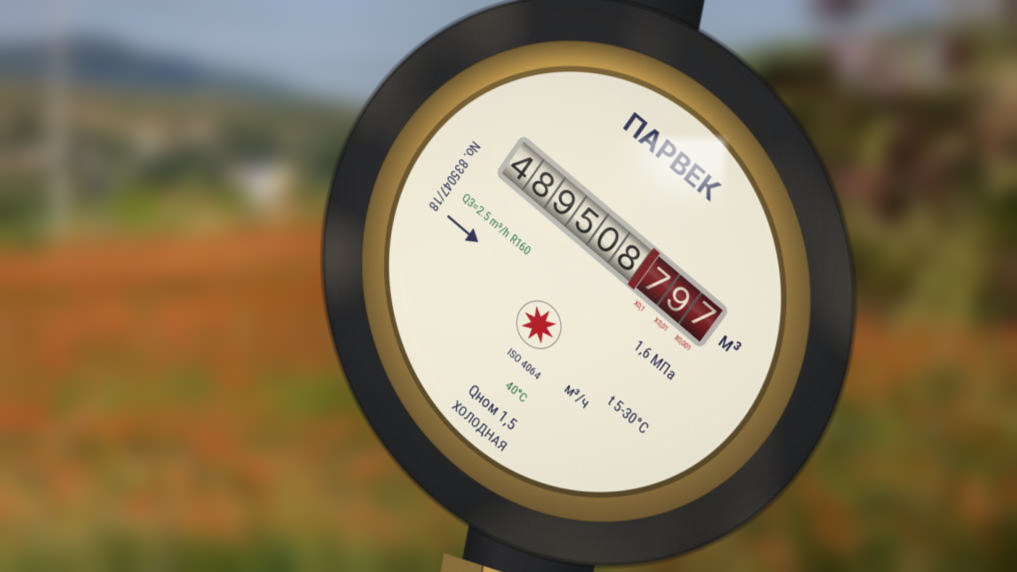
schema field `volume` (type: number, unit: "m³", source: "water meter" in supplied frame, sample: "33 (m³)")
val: 489508.797 (m³)
